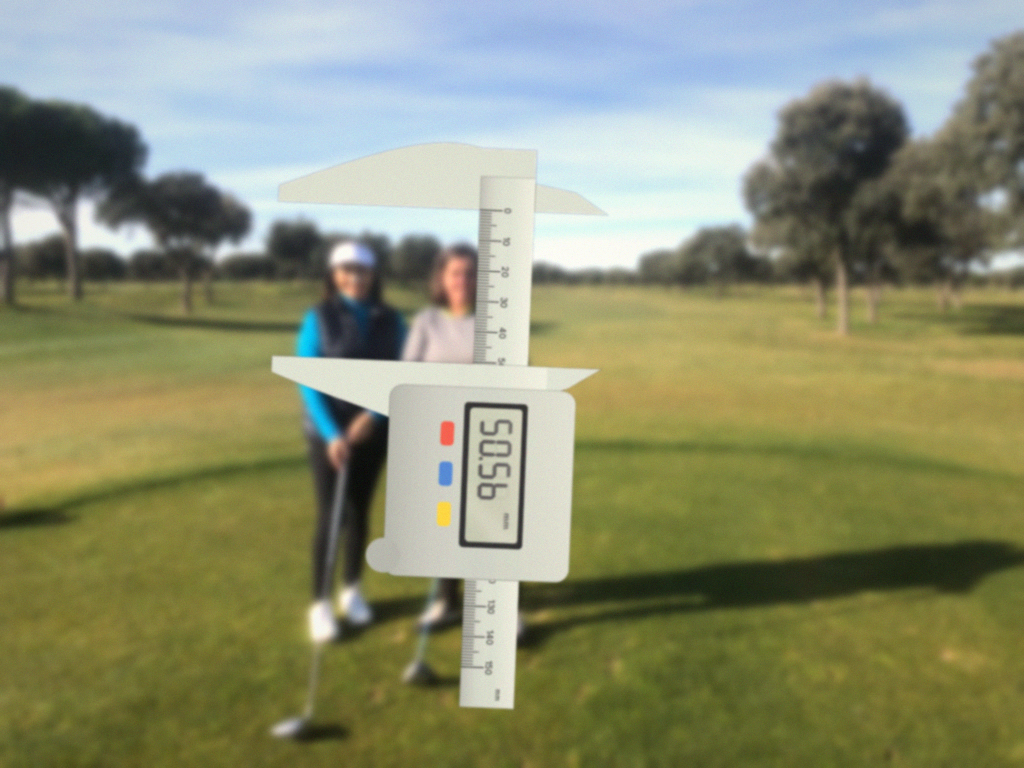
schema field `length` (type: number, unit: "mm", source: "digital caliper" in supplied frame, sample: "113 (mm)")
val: 50.56 (mm)
